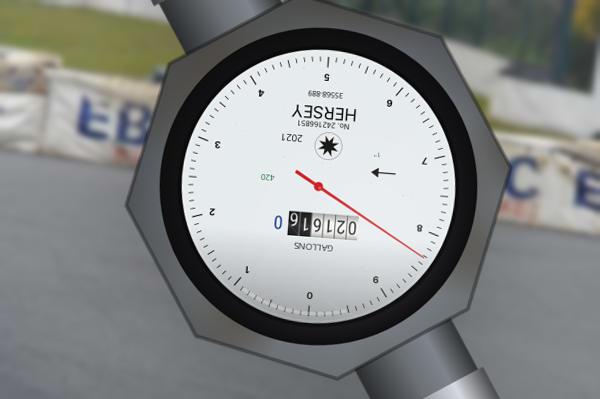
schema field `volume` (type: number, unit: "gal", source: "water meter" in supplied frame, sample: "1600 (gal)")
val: 216158.3 (gal)
